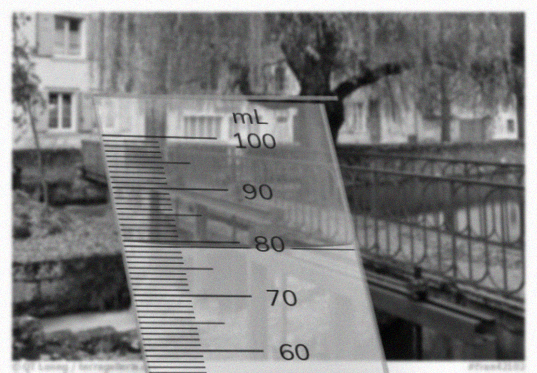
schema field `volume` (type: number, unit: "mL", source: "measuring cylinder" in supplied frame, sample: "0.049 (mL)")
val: 79 (mL)
